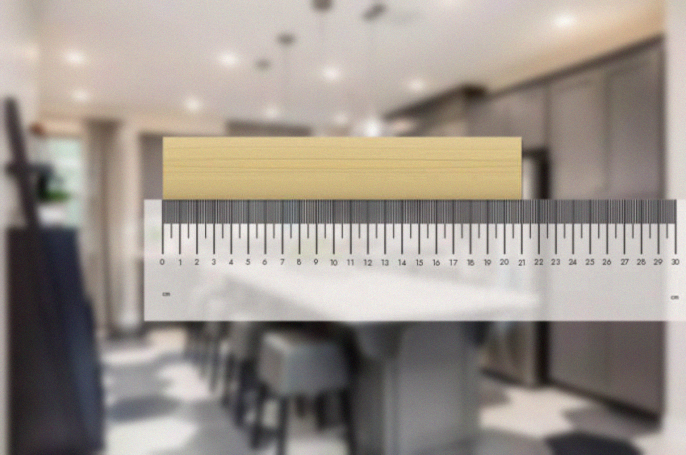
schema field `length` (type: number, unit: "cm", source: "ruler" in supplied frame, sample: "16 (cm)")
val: 21 (cm)
